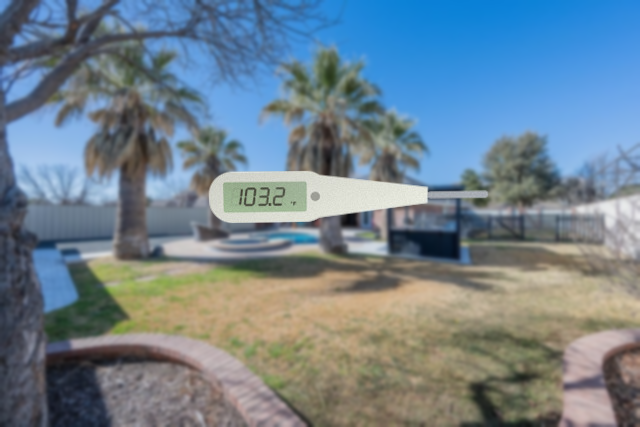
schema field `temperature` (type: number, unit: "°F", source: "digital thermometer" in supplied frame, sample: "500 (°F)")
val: 103.2 (°F)
